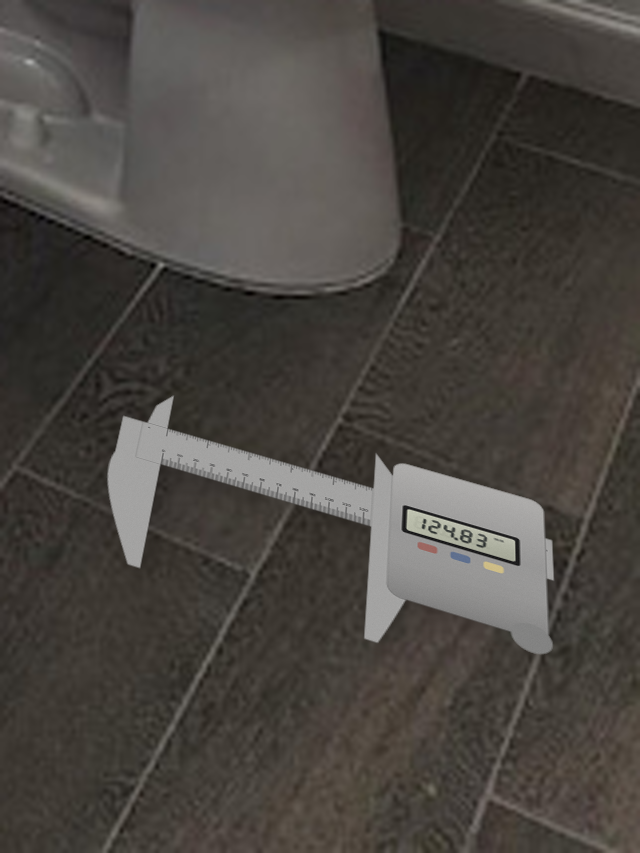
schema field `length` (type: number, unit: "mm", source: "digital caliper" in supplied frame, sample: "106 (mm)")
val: 124.83 (mm)
